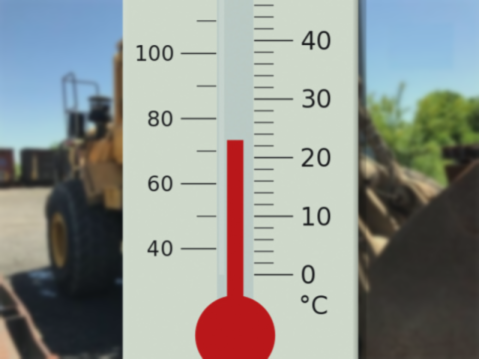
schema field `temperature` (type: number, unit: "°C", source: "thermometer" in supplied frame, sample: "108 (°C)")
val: 23 (°C)
